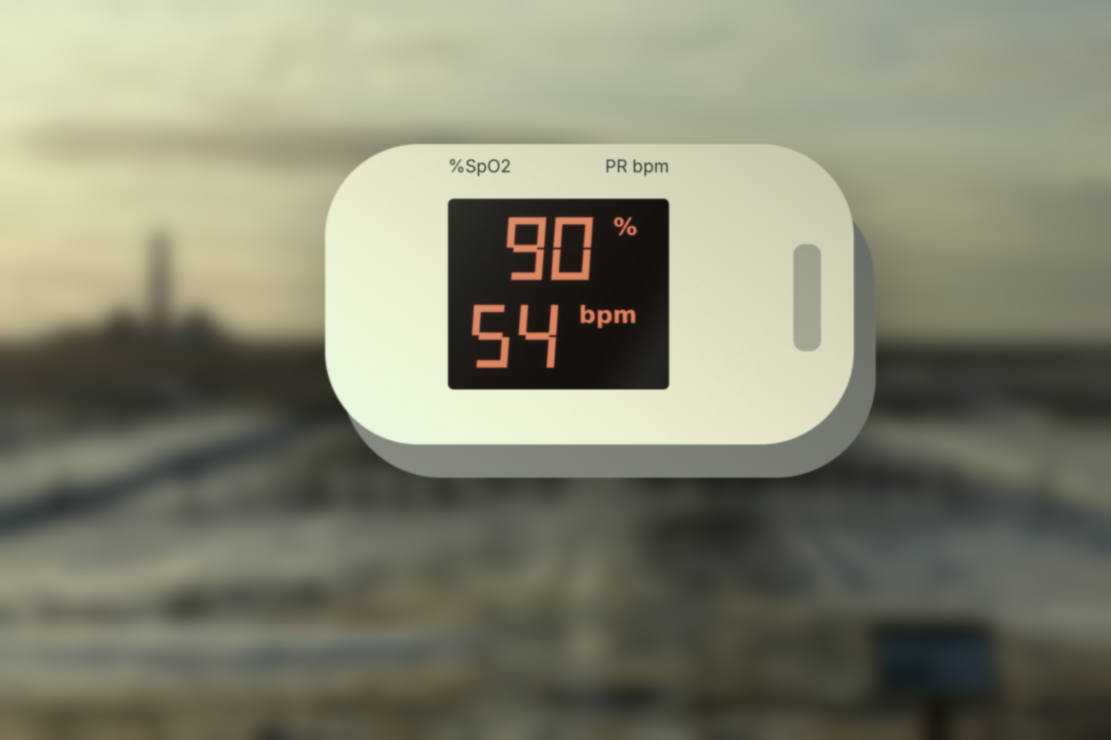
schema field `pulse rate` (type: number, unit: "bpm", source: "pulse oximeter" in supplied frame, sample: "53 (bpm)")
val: 54 (bpm)
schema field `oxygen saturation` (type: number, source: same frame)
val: 90 (%)
